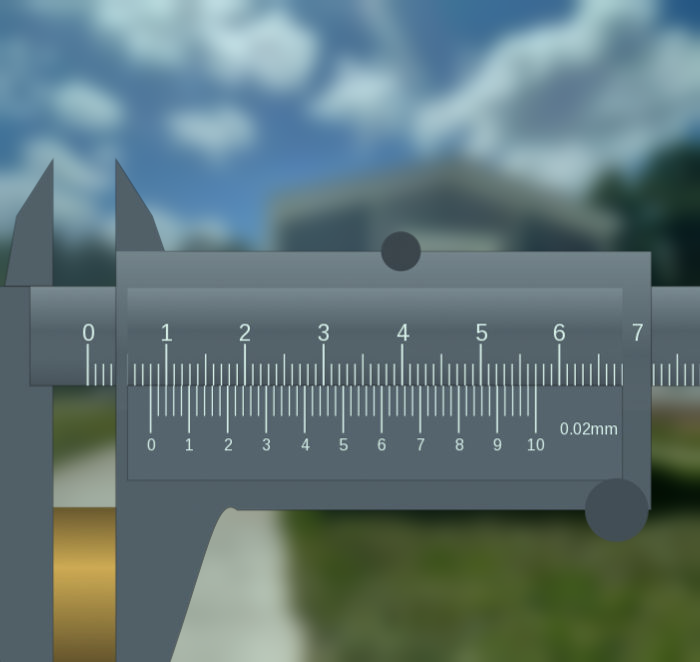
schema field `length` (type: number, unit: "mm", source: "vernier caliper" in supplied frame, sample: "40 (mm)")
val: 8.0 (mm)
